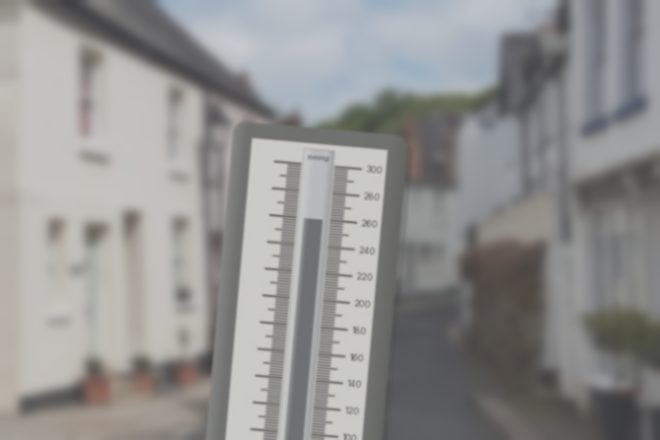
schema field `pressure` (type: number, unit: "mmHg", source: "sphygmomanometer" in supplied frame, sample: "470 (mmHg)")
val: 260 (mmHg)
